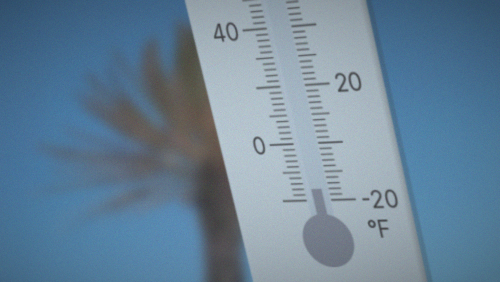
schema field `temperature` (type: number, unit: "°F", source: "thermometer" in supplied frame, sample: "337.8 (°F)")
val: -16 (°F)
